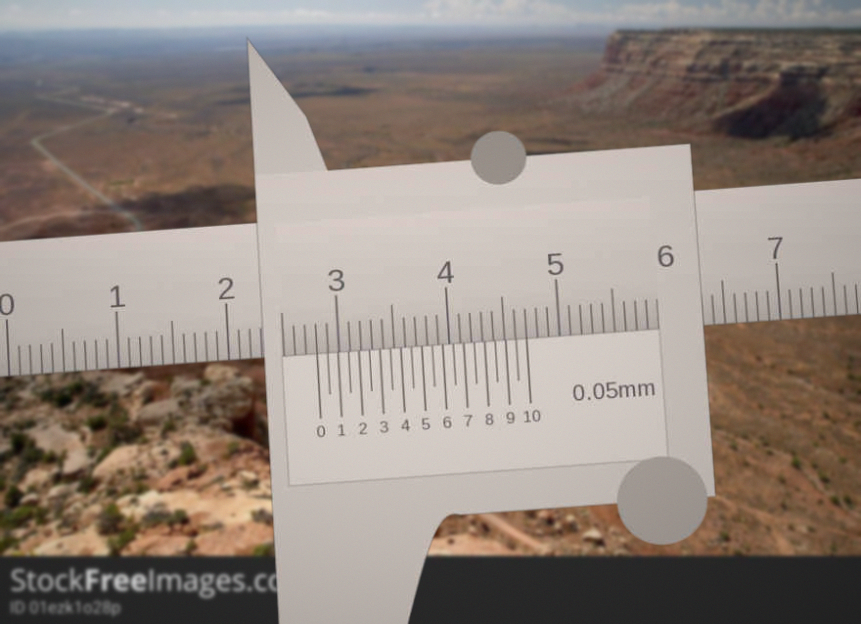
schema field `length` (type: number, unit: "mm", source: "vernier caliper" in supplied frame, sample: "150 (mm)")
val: 28.0 (mm)
